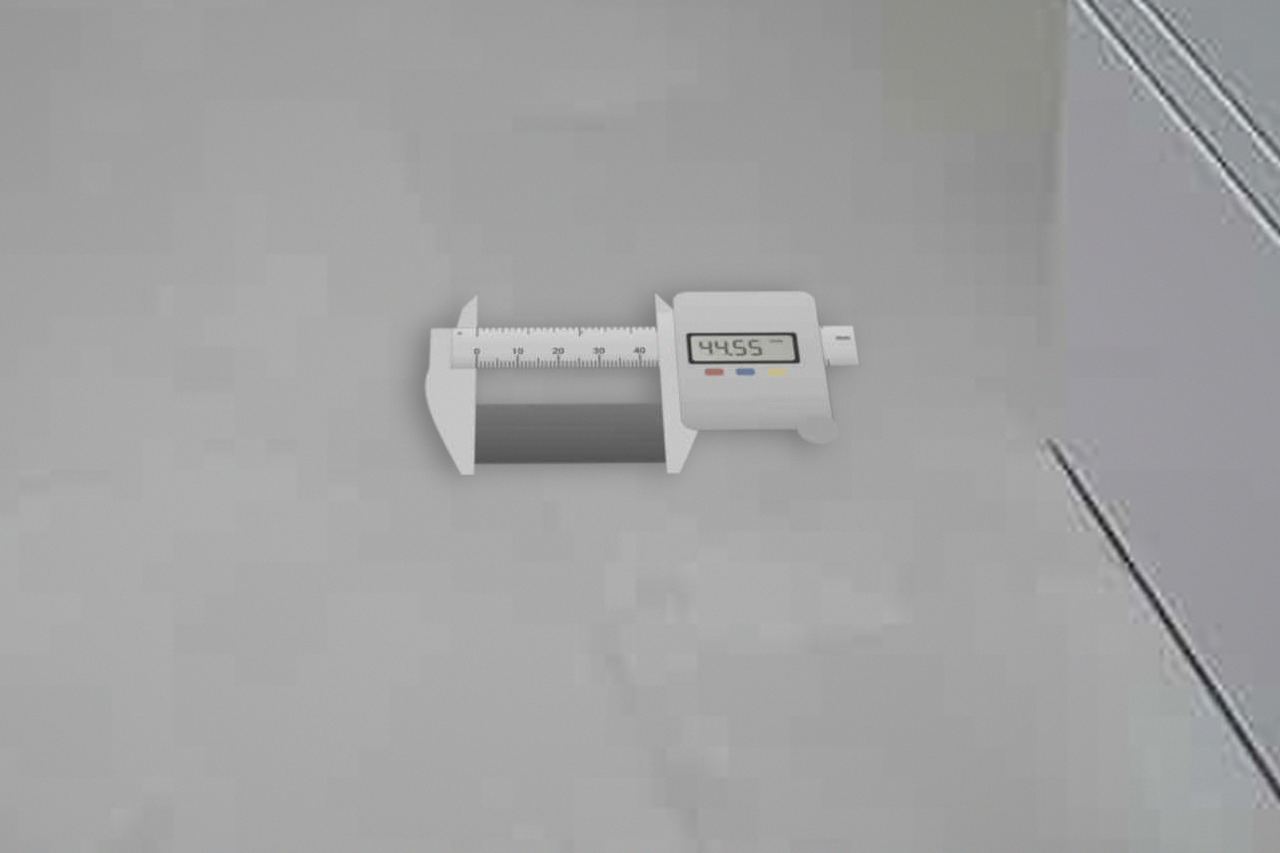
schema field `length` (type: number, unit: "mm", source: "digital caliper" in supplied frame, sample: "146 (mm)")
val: 44.55 (mm)
